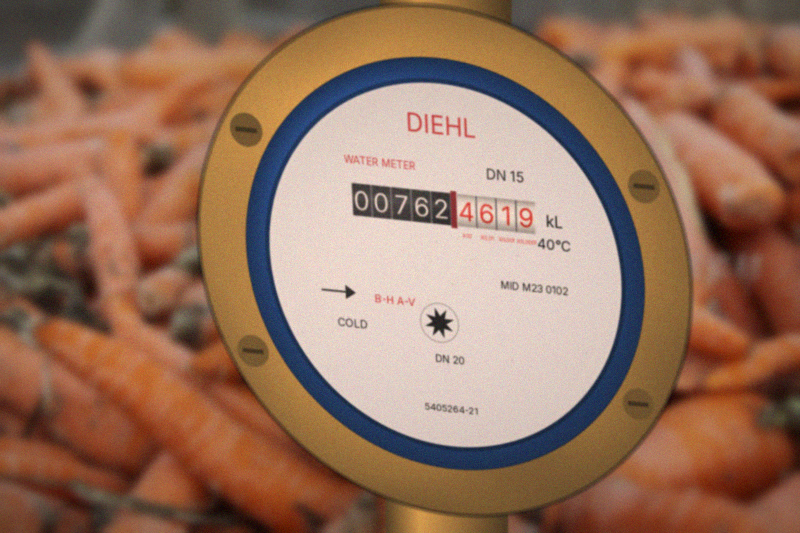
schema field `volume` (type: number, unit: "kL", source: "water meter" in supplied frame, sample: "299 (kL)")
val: 762.4619 (kL)
